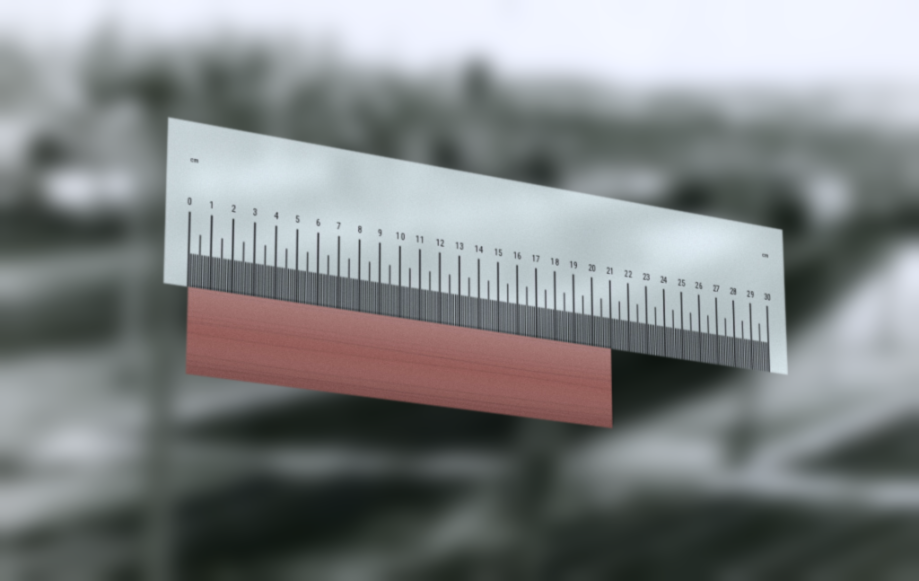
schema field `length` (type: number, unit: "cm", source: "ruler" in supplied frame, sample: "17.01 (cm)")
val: 21 (cm)
